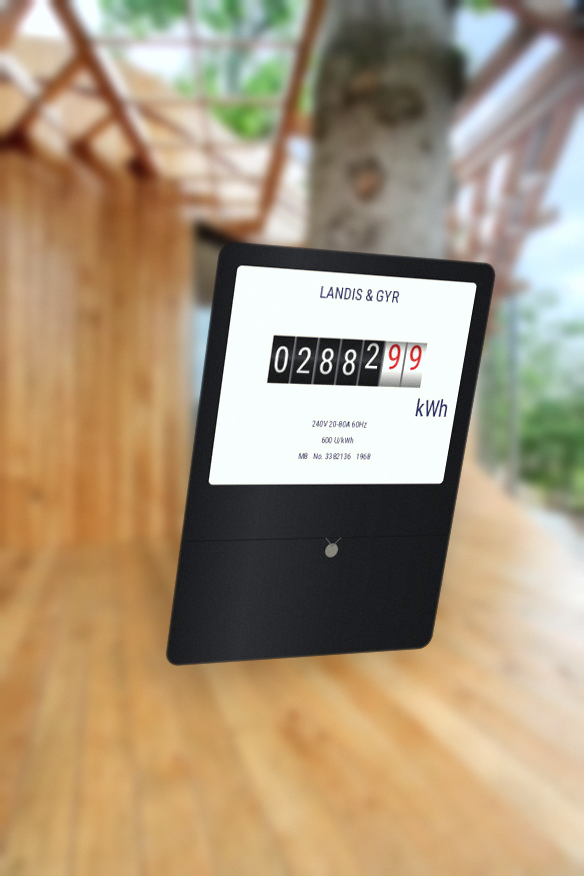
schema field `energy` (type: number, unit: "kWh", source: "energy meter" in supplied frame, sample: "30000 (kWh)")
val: 2882.99 (kWh)
